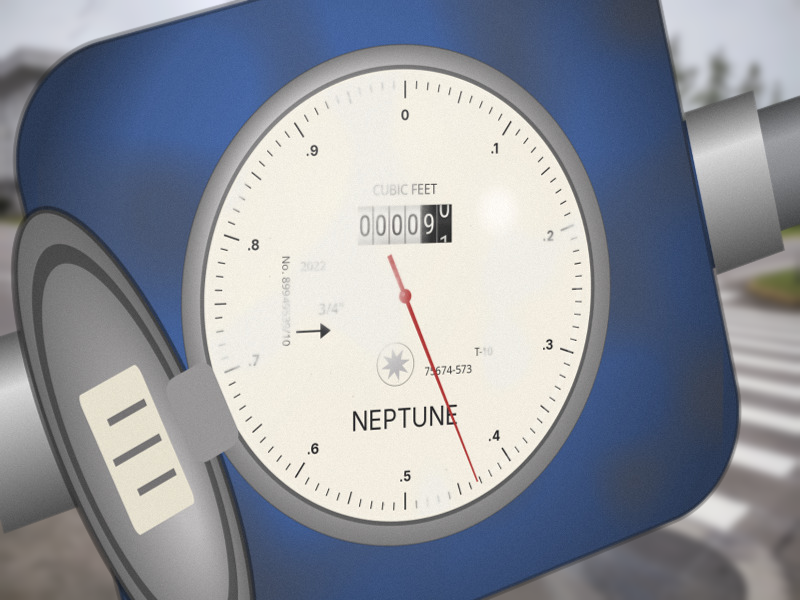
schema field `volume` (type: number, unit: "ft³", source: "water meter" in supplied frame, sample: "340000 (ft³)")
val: 90.43 (ft³)
